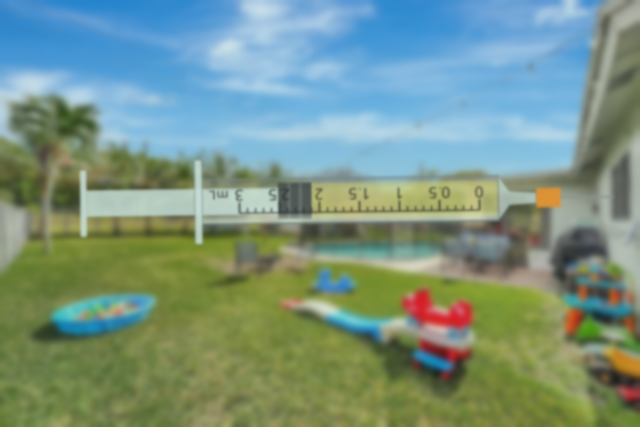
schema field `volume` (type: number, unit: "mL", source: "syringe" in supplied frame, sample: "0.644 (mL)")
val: 2.1 (mL)
